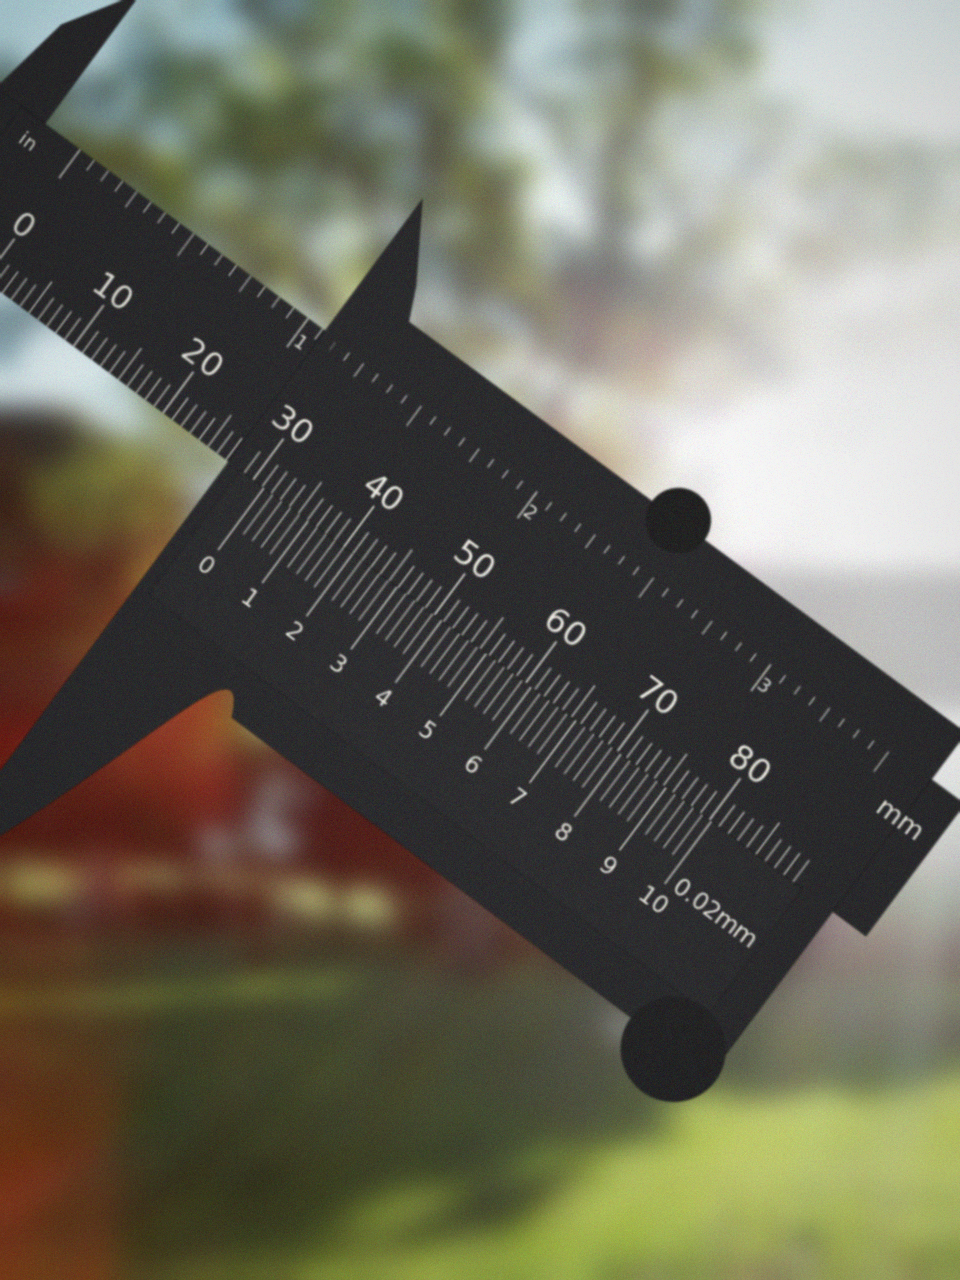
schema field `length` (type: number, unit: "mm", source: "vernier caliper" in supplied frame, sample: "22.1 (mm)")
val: 31.2 (mm)
